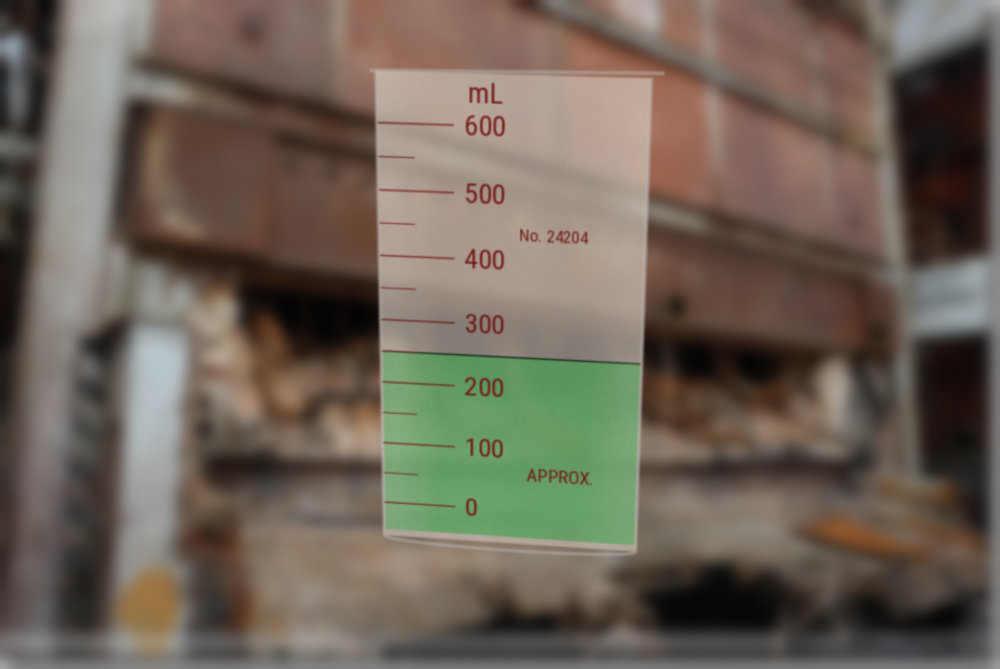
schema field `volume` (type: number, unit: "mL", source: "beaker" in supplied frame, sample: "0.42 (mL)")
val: 250 (mL)
